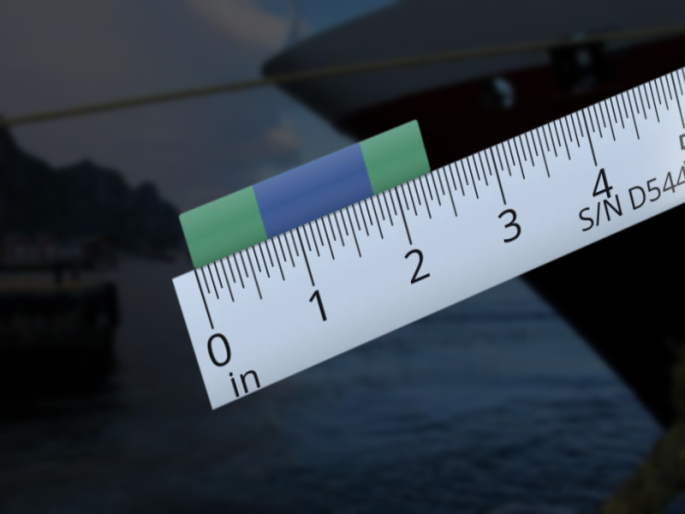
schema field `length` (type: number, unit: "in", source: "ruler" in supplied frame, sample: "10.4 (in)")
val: 2.375 (in)
